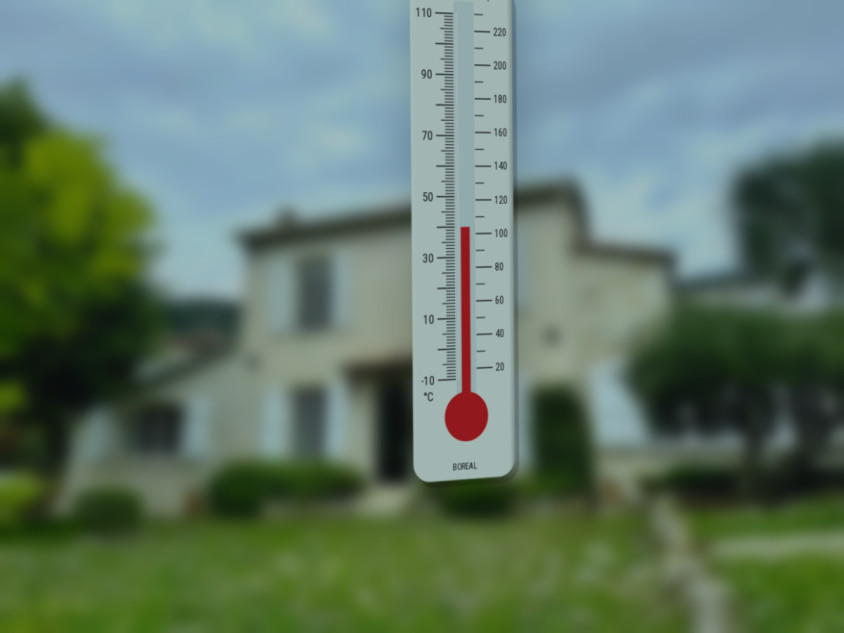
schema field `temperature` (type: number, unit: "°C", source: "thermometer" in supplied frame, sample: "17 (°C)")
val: 40 (°C)
